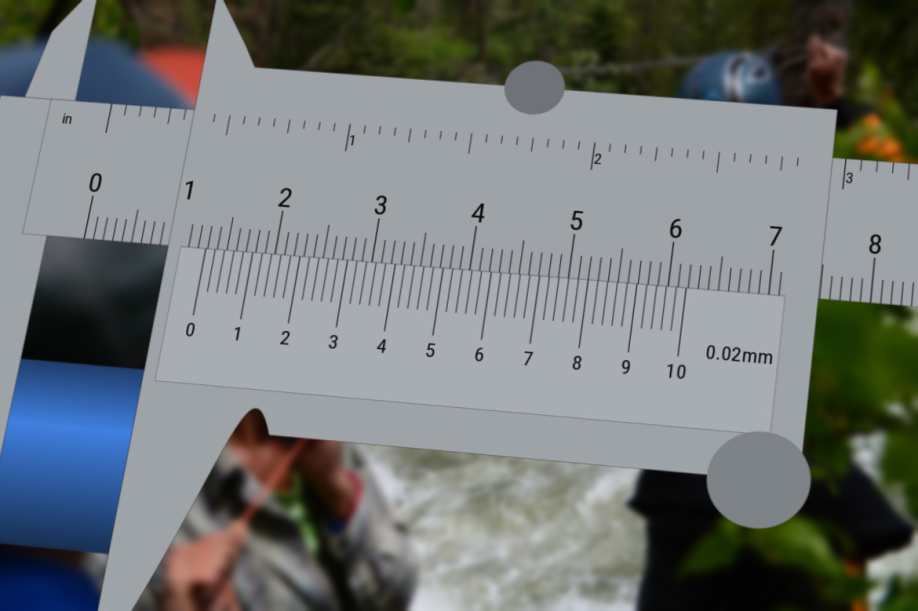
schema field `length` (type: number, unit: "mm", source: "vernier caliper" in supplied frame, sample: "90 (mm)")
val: 12.8 (mm)
